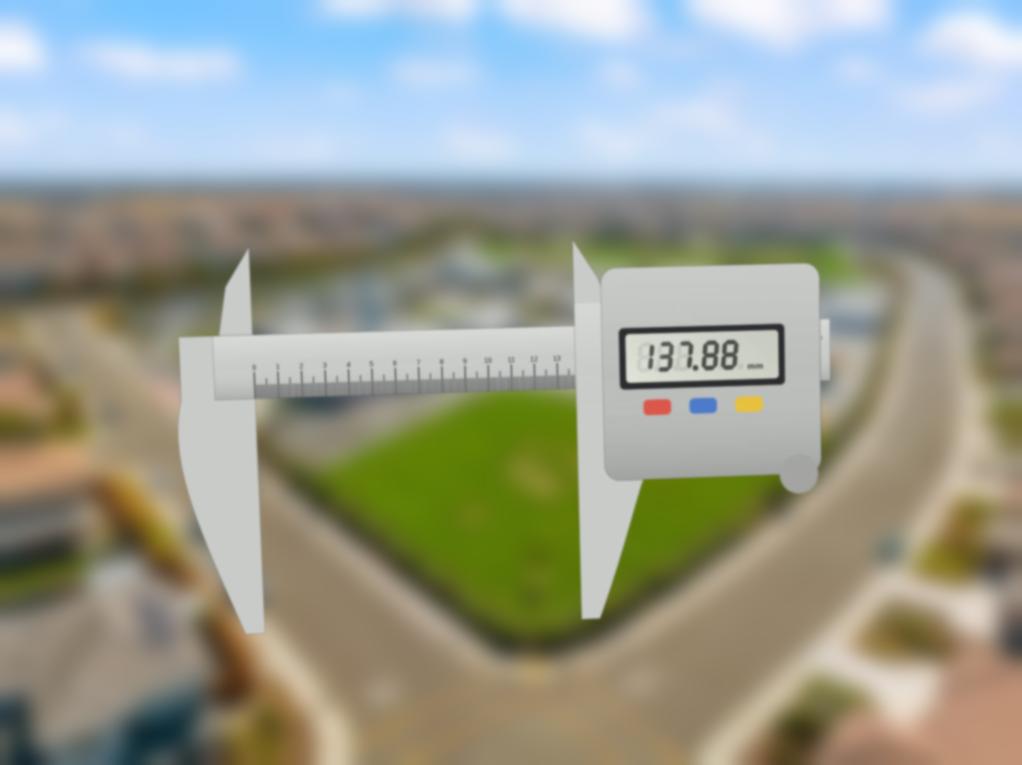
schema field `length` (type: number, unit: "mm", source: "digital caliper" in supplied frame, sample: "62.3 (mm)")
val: 137.88 (mm)
